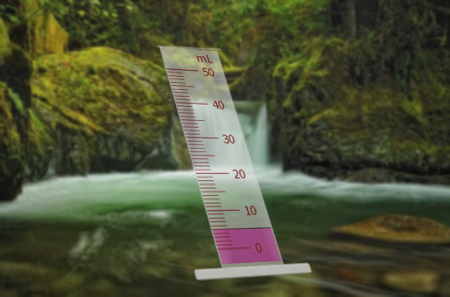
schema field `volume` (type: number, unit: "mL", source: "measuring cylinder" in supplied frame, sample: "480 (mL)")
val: 5 (mL)
